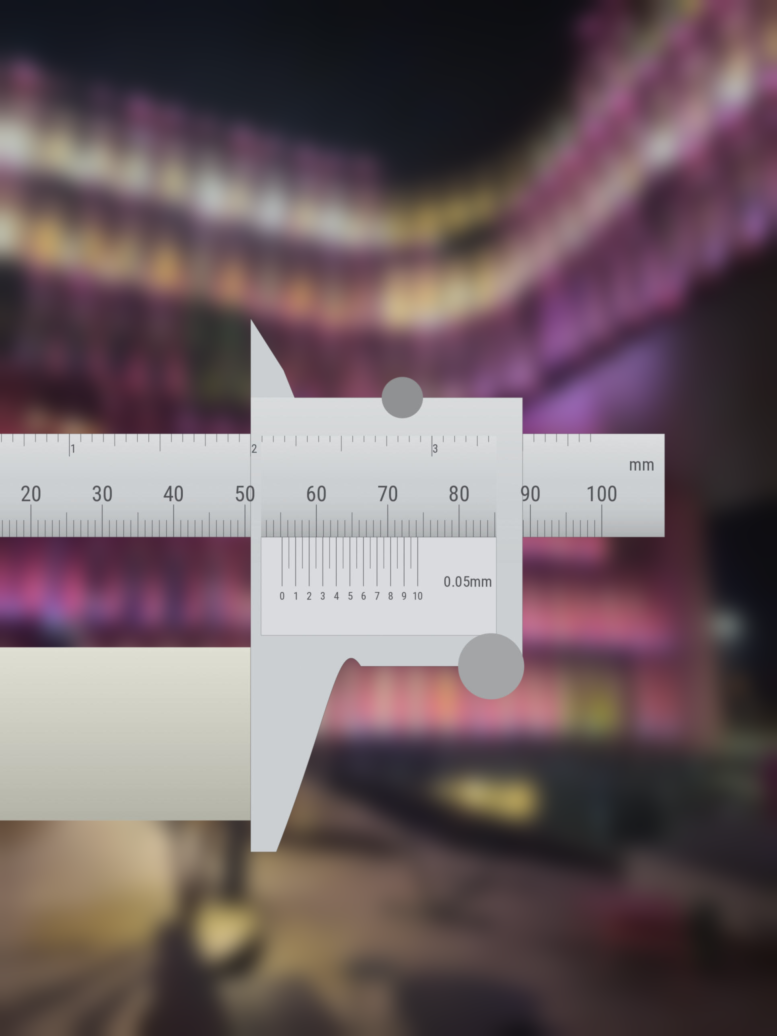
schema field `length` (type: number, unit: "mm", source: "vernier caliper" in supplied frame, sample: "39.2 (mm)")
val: 55.2 (mm)
